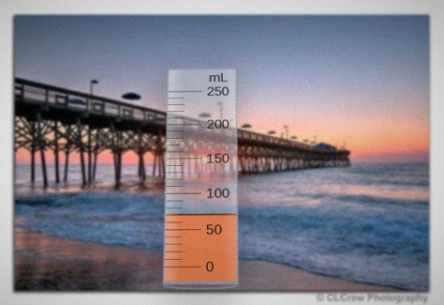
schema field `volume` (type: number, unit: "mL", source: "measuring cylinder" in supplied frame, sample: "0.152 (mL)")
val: 70 (mL)
